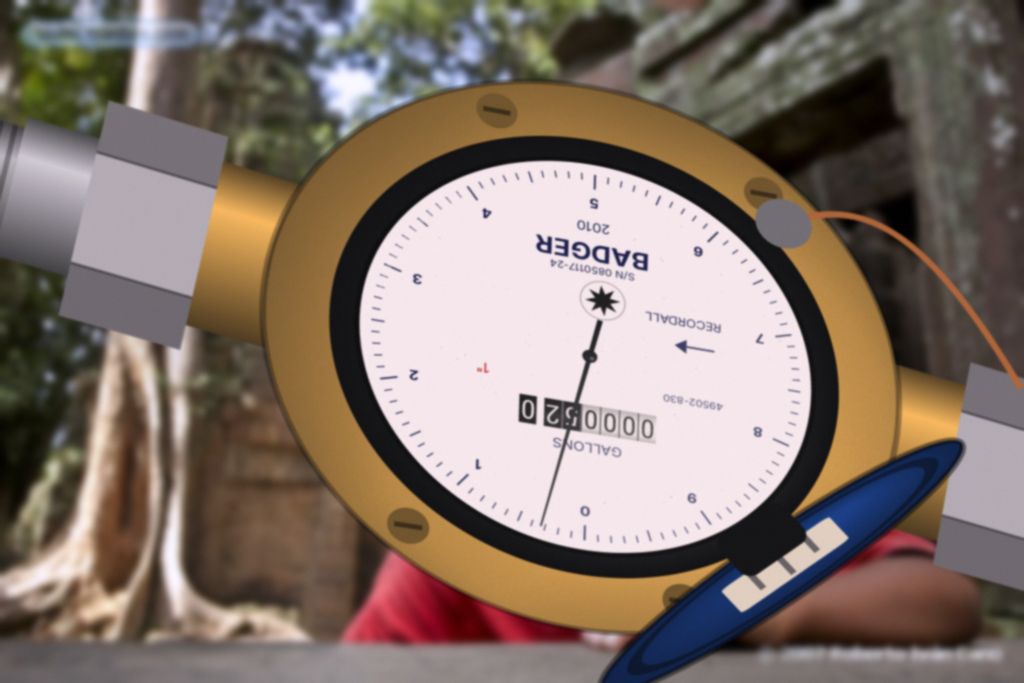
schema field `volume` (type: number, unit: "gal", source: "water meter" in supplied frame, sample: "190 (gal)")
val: 520.3 (gal)
